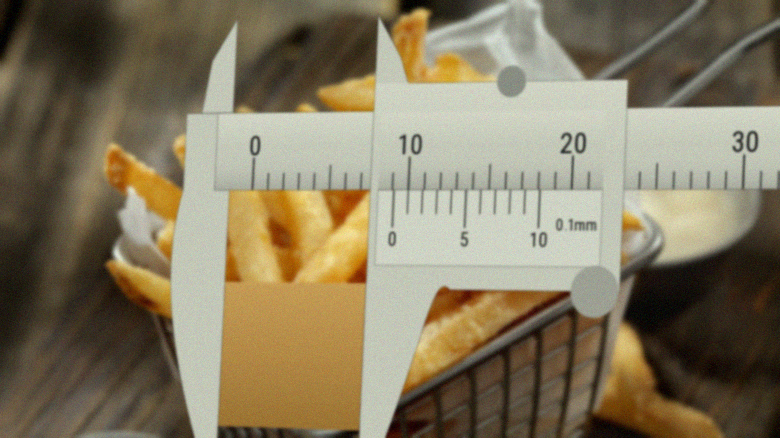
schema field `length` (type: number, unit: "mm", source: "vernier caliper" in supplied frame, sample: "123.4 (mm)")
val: 9.1 (mm)
